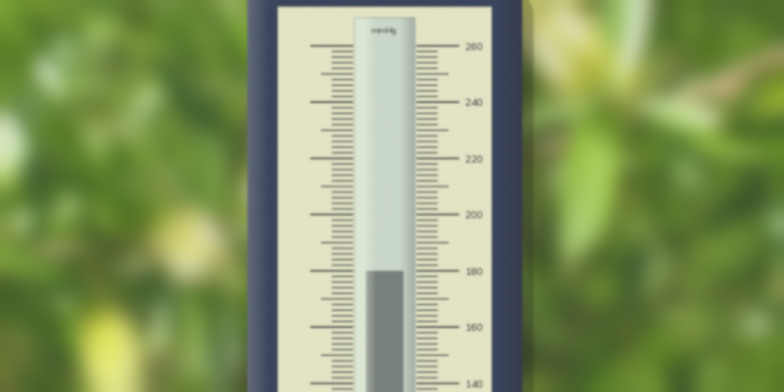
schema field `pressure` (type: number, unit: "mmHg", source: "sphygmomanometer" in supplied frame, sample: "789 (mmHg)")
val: 180 (mmHg)
